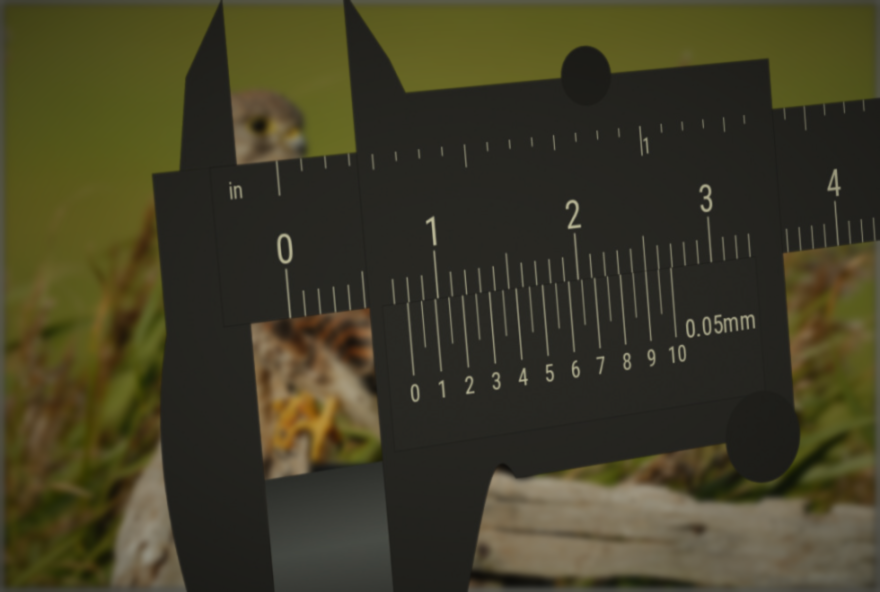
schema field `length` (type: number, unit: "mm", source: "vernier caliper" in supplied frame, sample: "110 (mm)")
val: 7.9 (mm)
